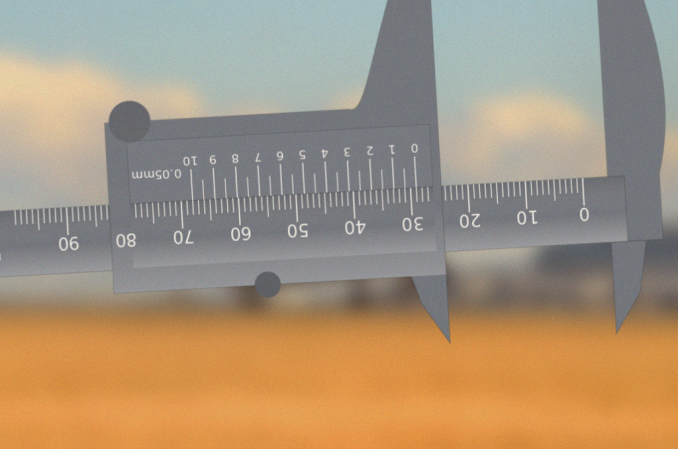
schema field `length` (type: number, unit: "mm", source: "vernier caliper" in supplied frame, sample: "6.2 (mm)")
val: 29.0 (mm)
